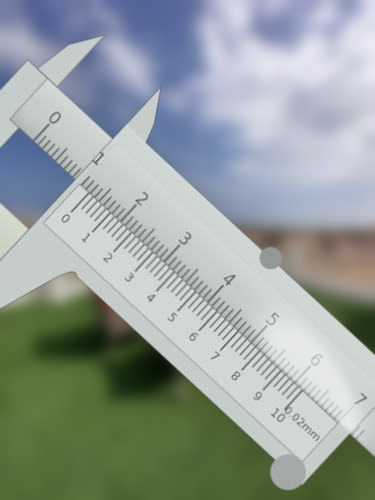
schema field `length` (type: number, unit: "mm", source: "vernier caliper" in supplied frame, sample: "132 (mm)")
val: 12.8 (mm)
